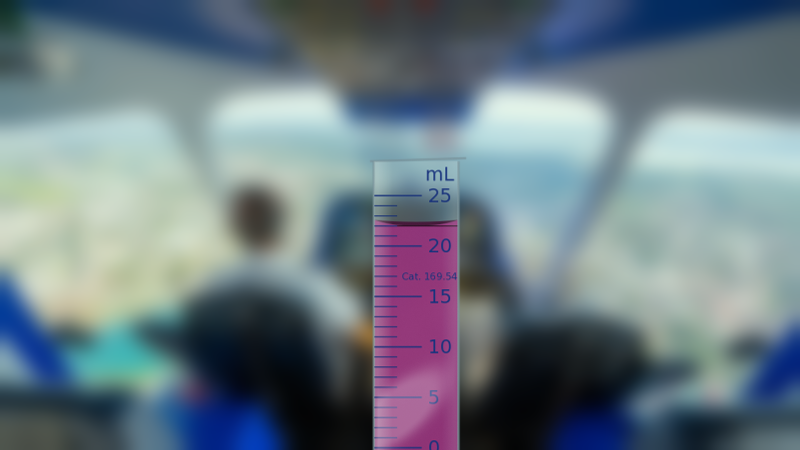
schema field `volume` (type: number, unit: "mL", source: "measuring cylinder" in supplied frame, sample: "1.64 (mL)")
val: 22 (mL)
